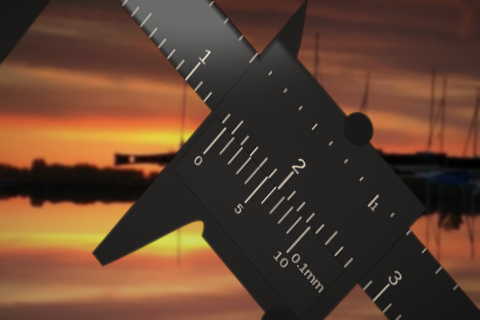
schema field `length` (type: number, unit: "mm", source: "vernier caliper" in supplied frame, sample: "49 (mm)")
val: 14.4 (mm)
